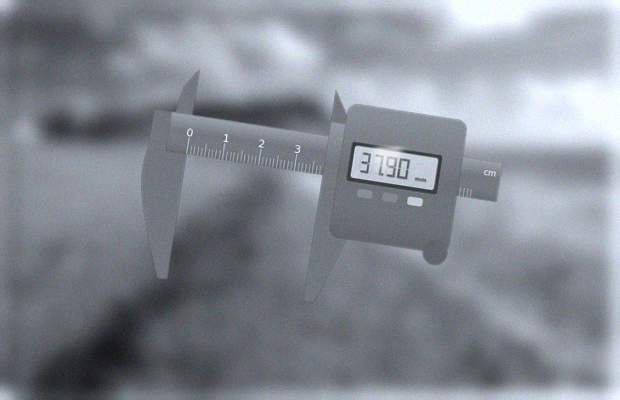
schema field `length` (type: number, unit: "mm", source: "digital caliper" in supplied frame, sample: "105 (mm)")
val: 37.90 (mm)
